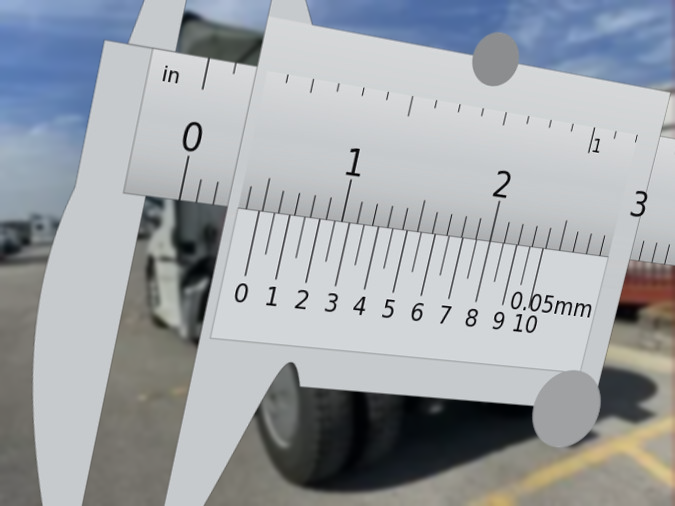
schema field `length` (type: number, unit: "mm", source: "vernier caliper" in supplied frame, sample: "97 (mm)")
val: 4.8 (mm)
